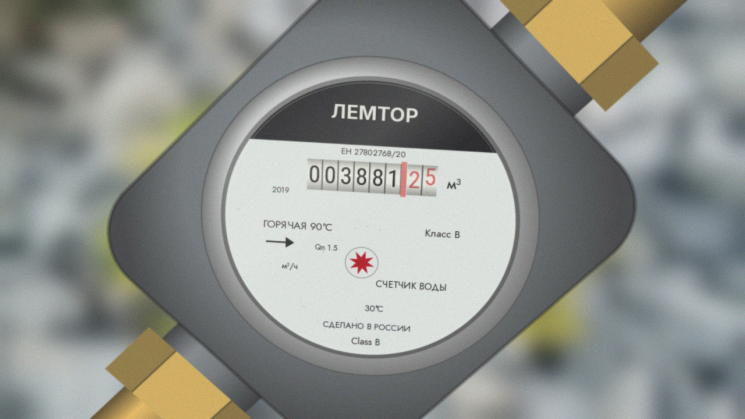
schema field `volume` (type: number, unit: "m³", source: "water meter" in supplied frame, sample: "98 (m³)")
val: 3881.25 (m³)
